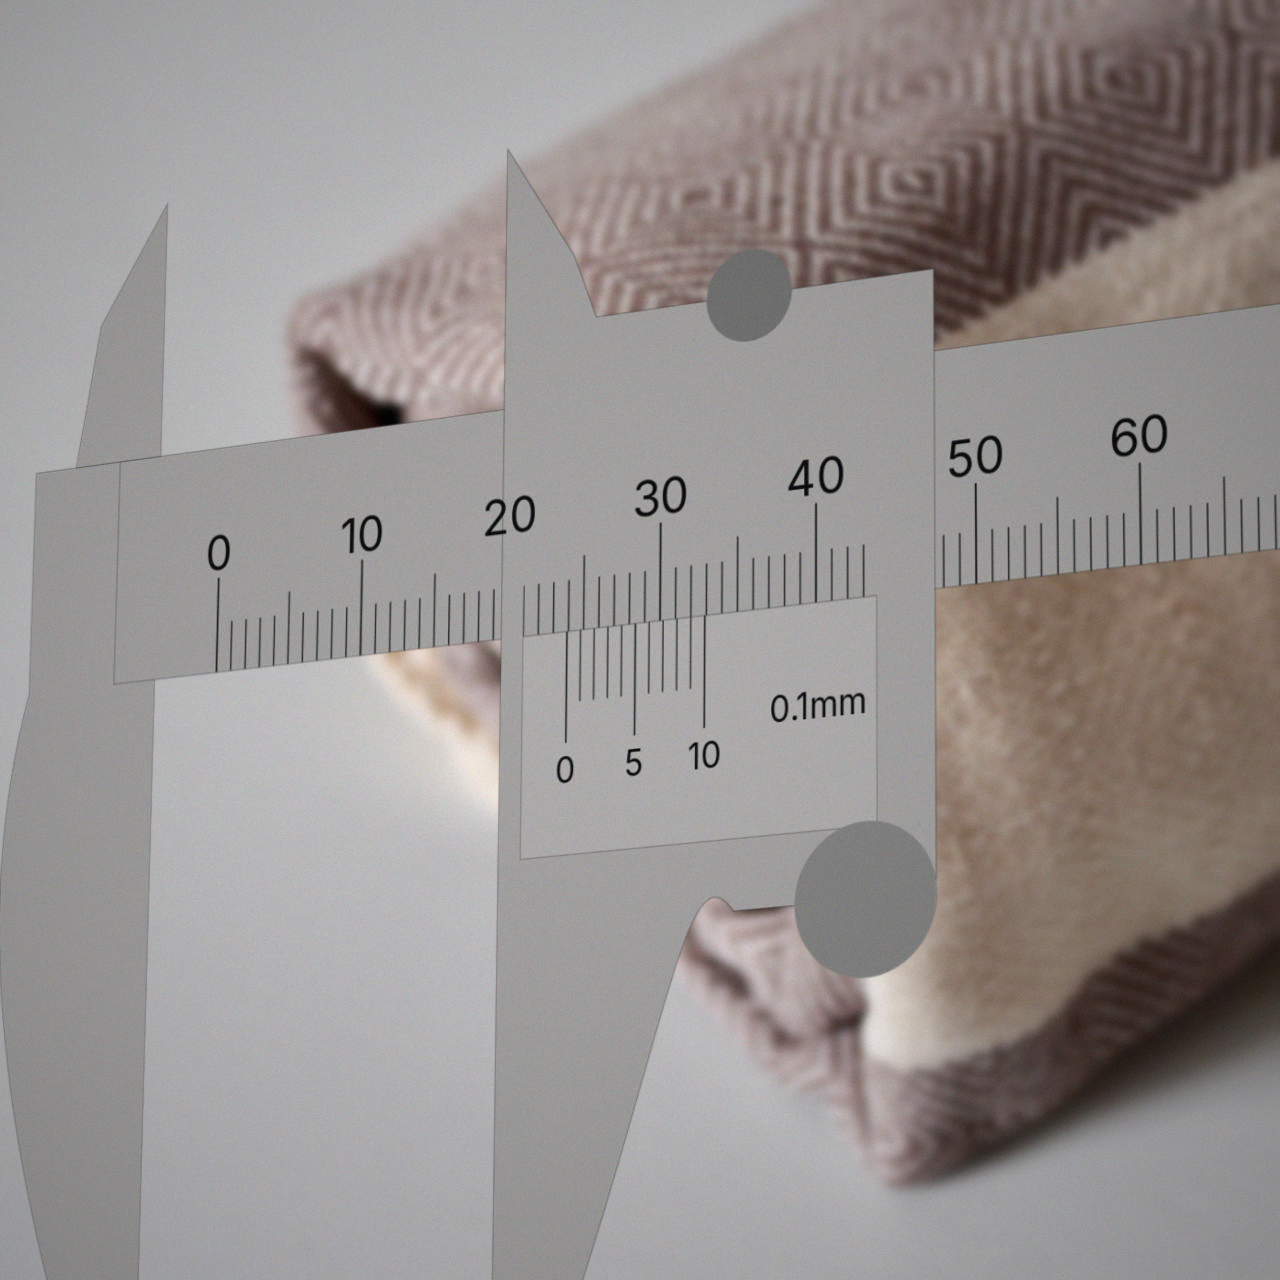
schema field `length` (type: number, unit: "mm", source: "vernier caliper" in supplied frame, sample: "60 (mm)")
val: 23.9 (mm)
